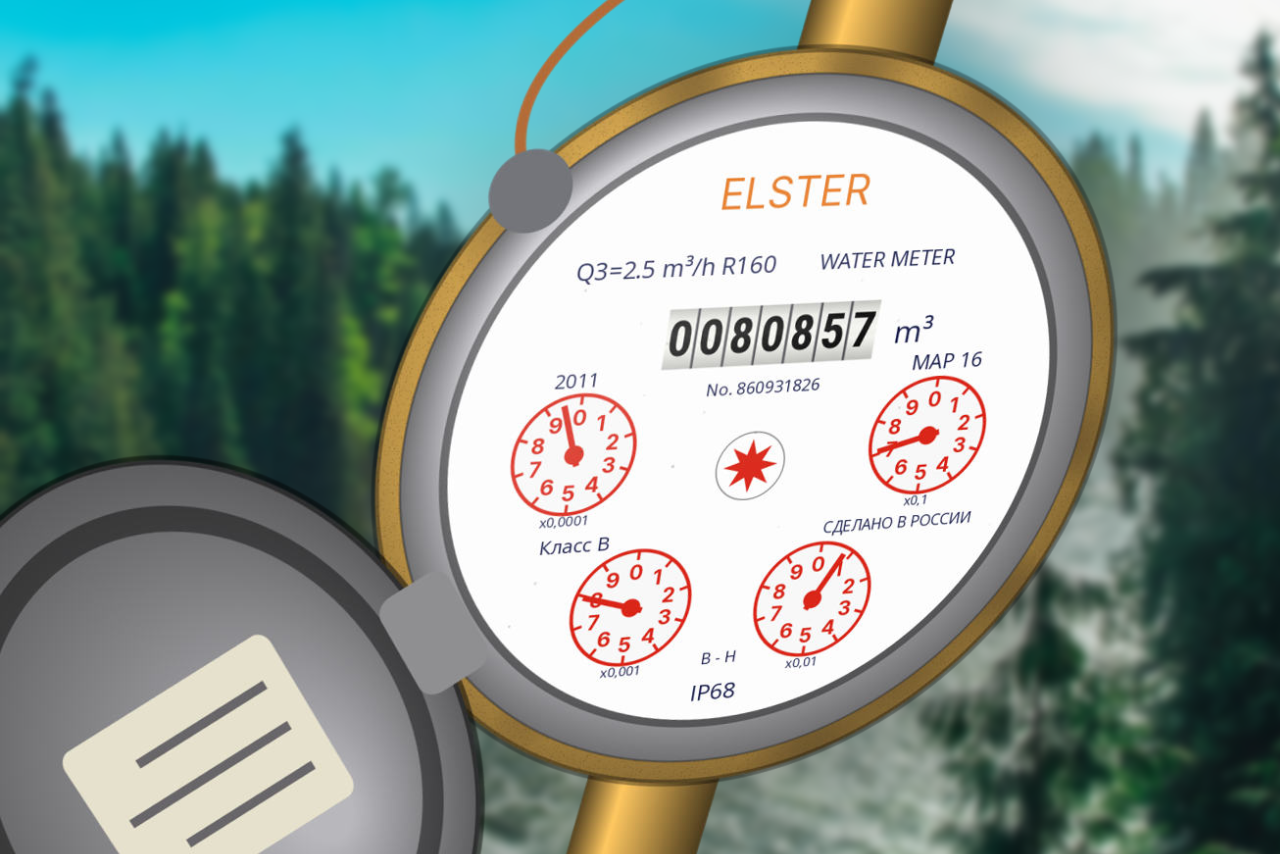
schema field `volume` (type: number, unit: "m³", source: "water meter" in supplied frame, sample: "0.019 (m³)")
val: 80857.7079 (m³)
